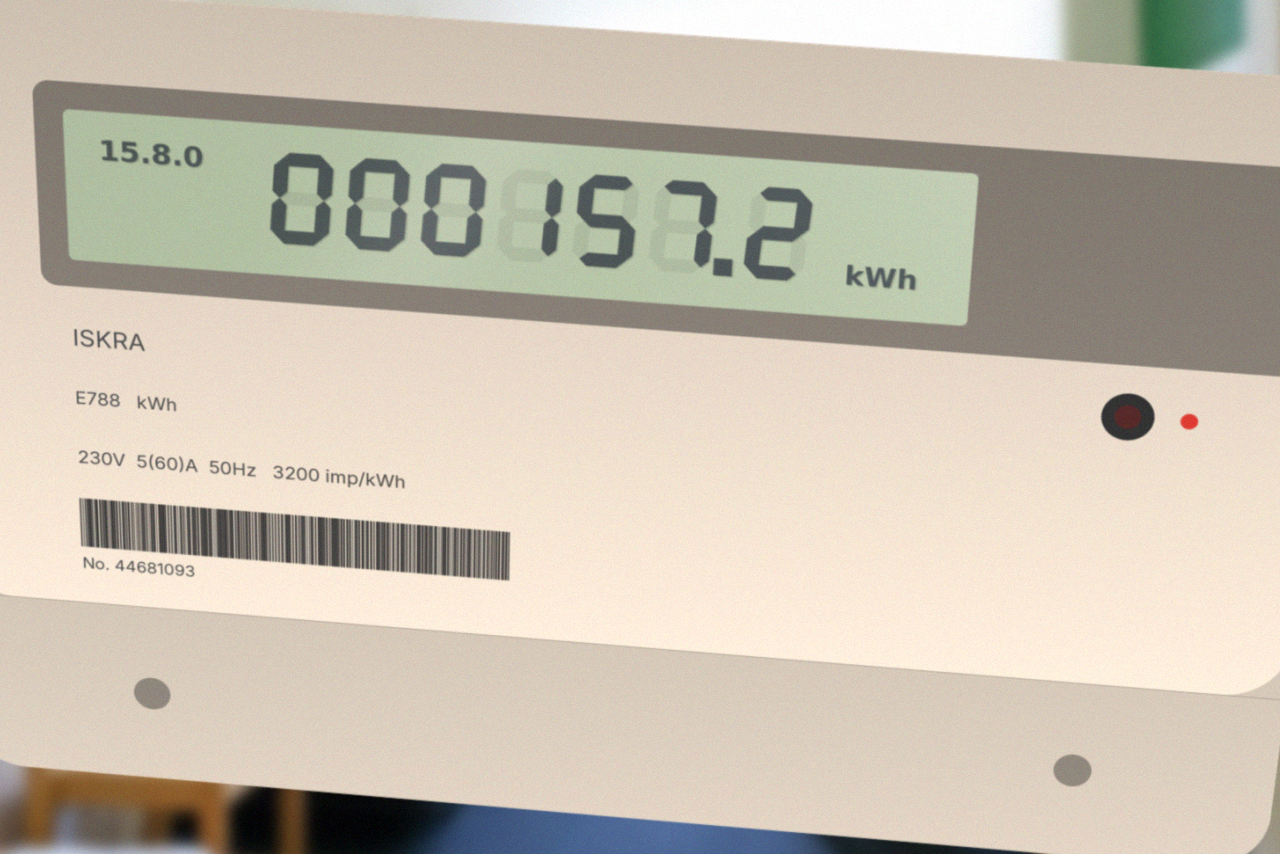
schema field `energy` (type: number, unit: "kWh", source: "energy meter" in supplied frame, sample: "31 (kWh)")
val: 157.2 (kWh)
